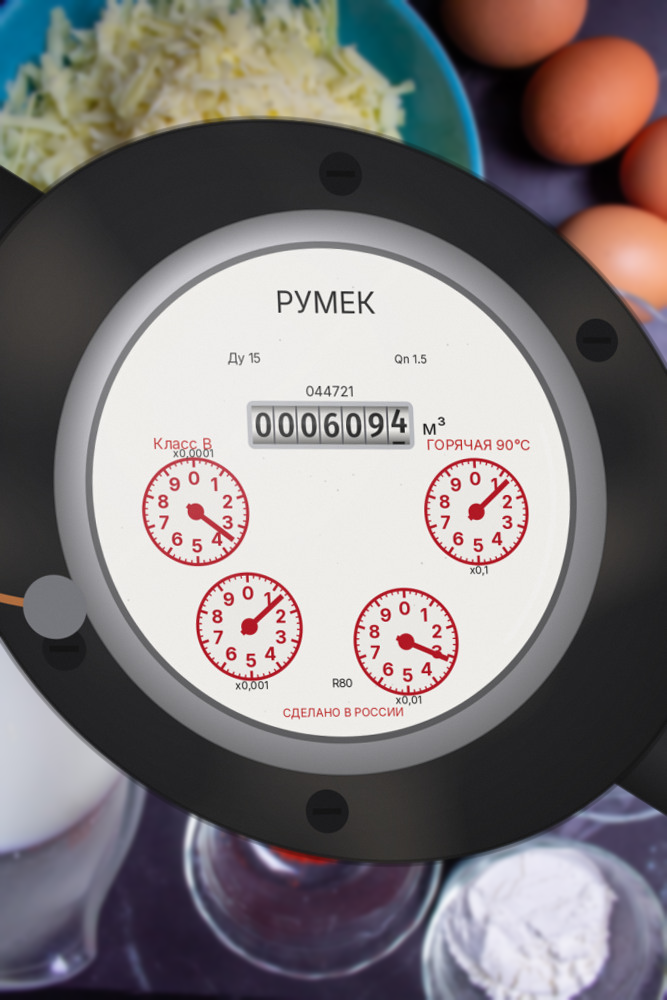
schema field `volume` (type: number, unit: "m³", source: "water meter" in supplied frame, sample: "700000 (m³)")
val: 6094.1313 (m³)
